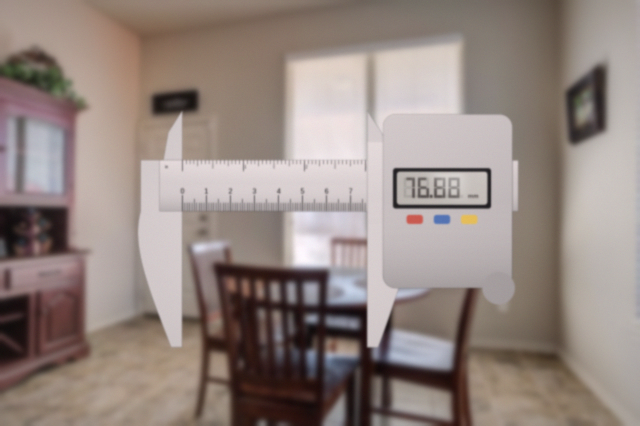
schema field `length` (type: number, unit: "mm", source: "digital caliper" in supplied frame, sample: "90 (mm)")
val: 76.88 (mm)
